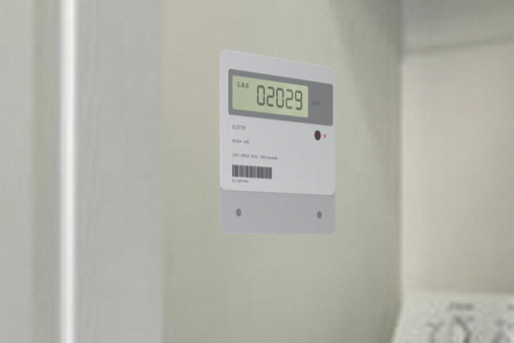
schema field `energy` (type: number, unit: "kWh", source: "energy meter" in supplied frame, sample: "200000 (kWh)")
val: 2029 (kWh)
